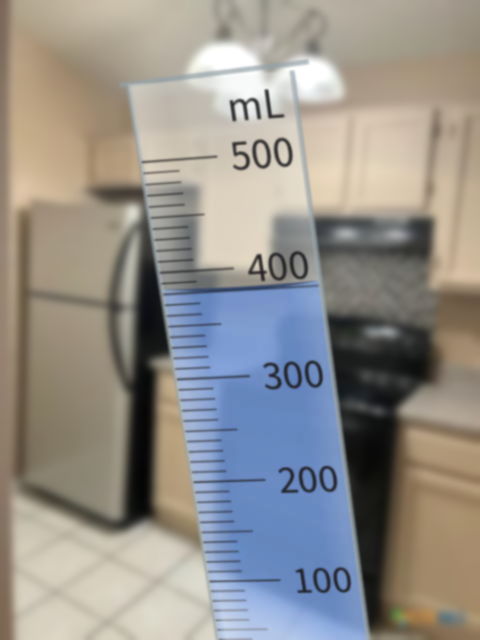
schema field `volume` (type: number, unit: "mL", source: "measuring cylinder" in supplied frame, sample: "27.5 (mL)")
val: 380 (mL)
